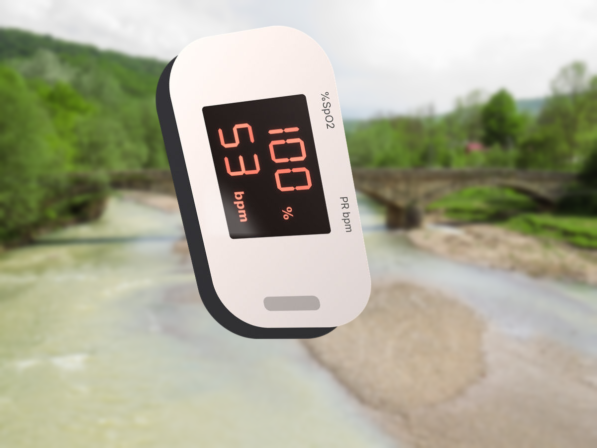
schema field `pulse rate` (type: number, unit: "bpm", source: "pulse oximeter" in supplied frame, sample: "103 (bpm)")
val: 53 (bpm)
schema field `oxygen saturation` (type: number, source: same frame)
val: 100 (%)
